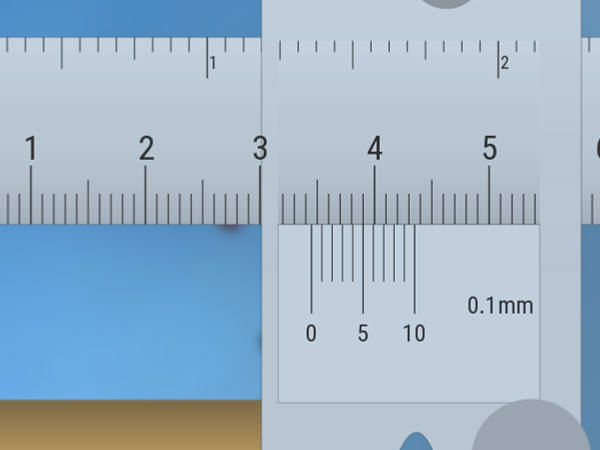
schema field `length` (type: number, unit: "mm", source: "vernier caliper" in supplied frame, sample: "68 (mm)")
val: 34.5 (mm)
